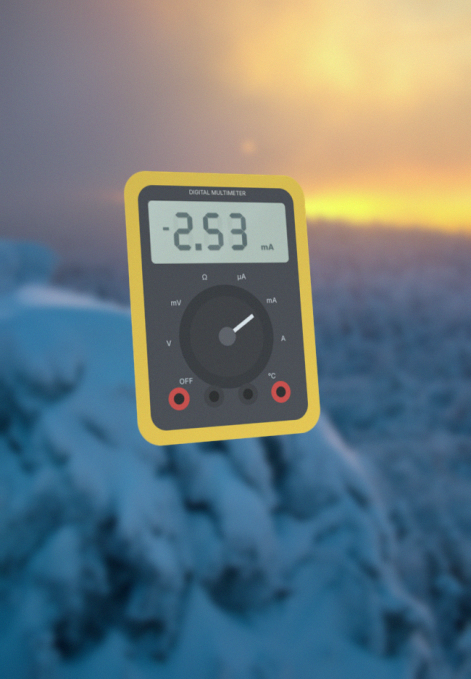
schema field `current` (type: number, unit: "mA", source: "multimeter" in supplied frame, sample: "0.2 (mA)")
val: -2.53 (mA)
